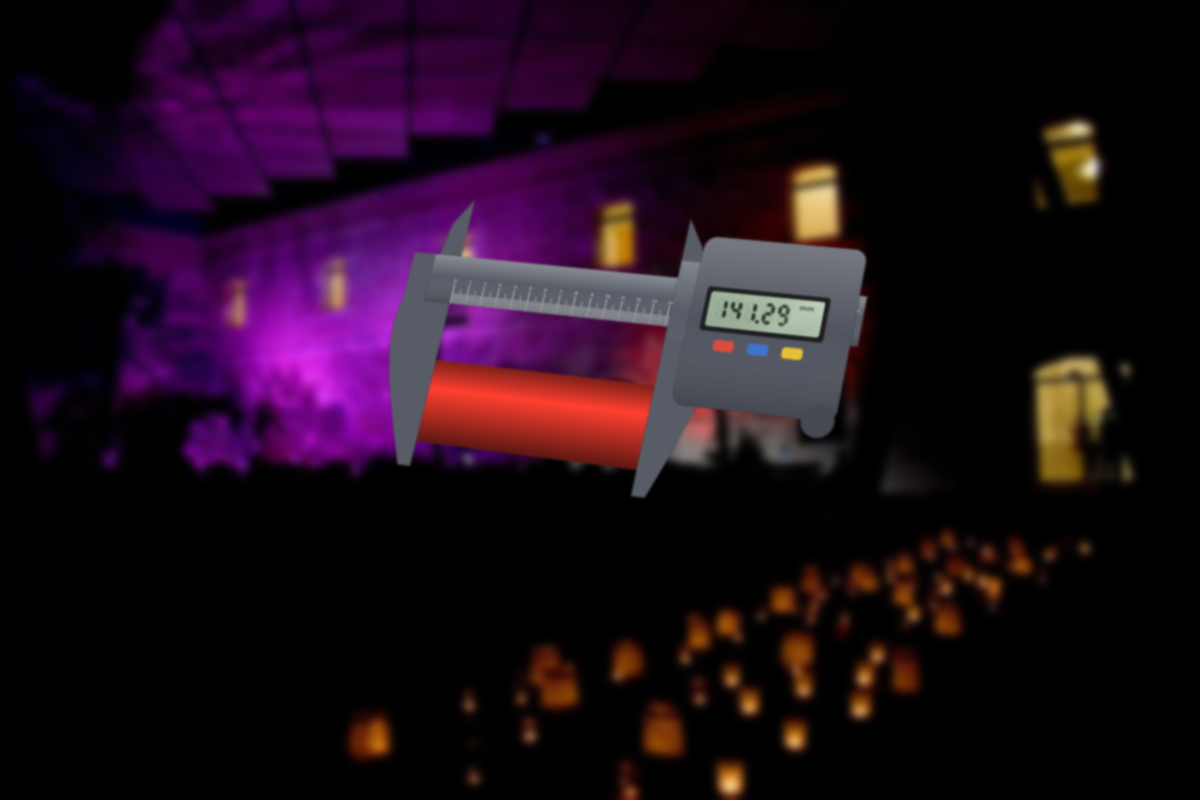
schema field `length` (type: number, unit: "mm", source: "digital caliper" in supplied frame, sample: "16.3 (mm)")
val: 141.29 (mm)
